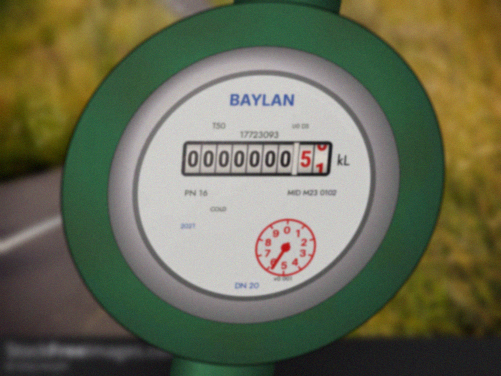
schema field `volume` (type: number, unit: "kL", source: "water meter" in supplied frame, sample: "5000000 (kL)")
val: 0.505 (kL)
